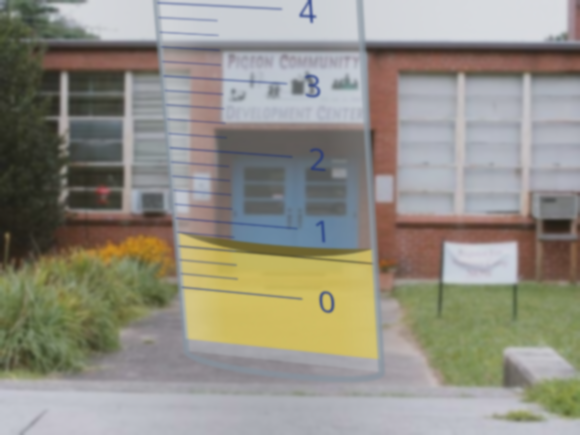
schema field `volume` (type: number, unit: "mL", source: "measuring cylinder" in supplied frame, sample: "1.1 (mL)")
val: 0.6 (mL)
